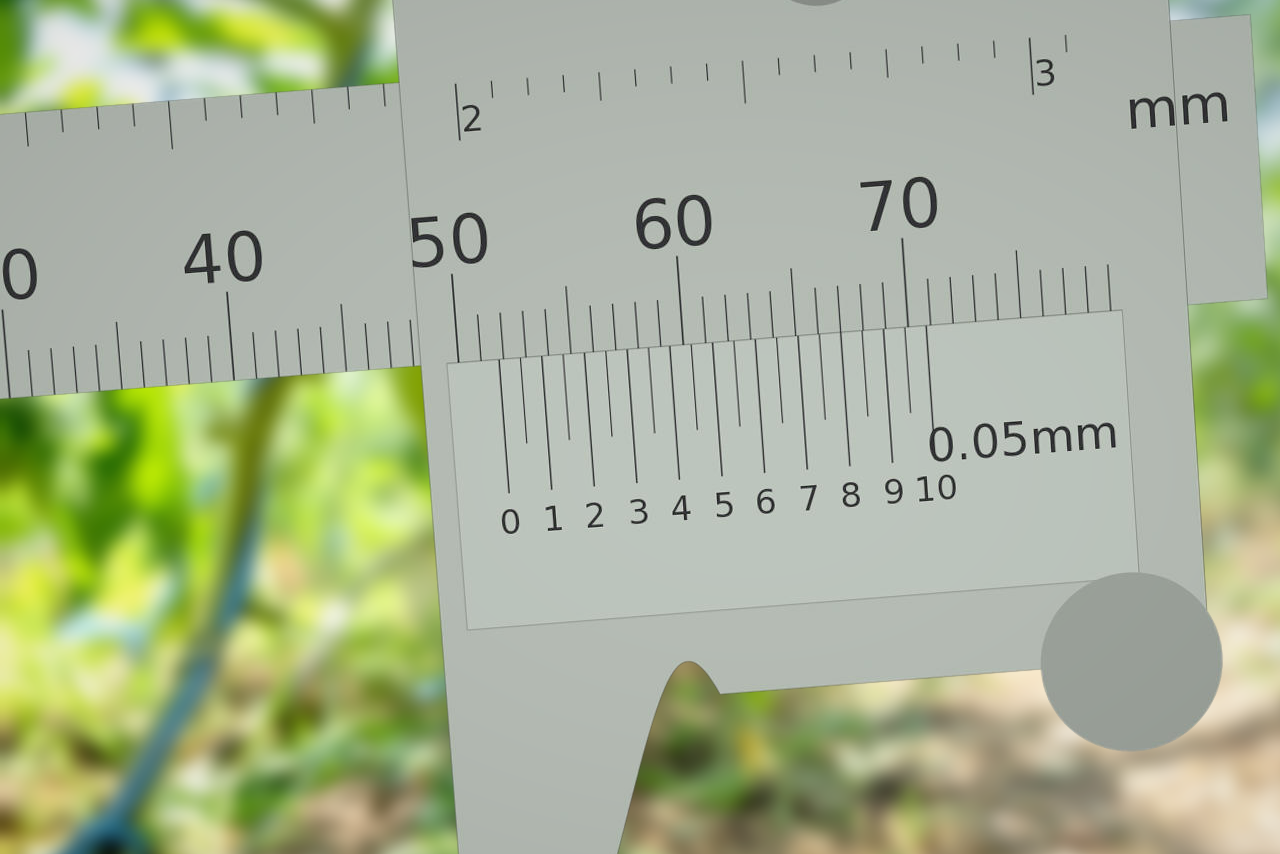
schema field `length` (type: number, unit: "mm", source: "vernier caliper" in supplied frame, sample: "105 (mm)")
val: 51.8 (mm)
